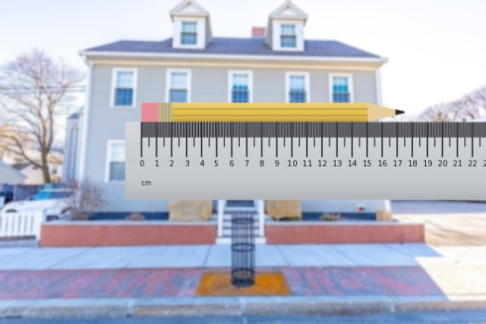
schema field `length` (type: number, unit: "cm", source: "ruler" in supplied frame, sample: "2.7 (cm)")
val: 17.5 (cm)
